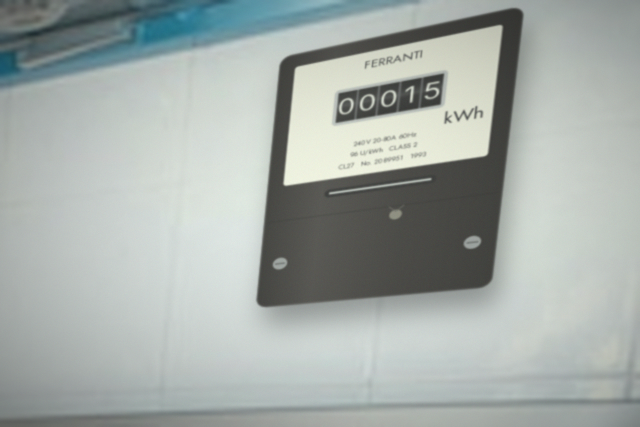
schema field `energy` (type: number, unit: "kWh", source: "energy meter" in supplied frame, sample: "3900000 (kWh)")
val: 15 (kWh)
